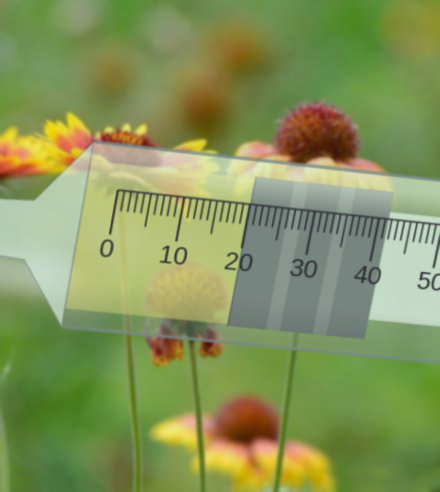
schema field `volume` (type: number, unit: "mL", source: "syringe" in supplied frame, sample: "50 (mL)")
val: 20 (mL)
